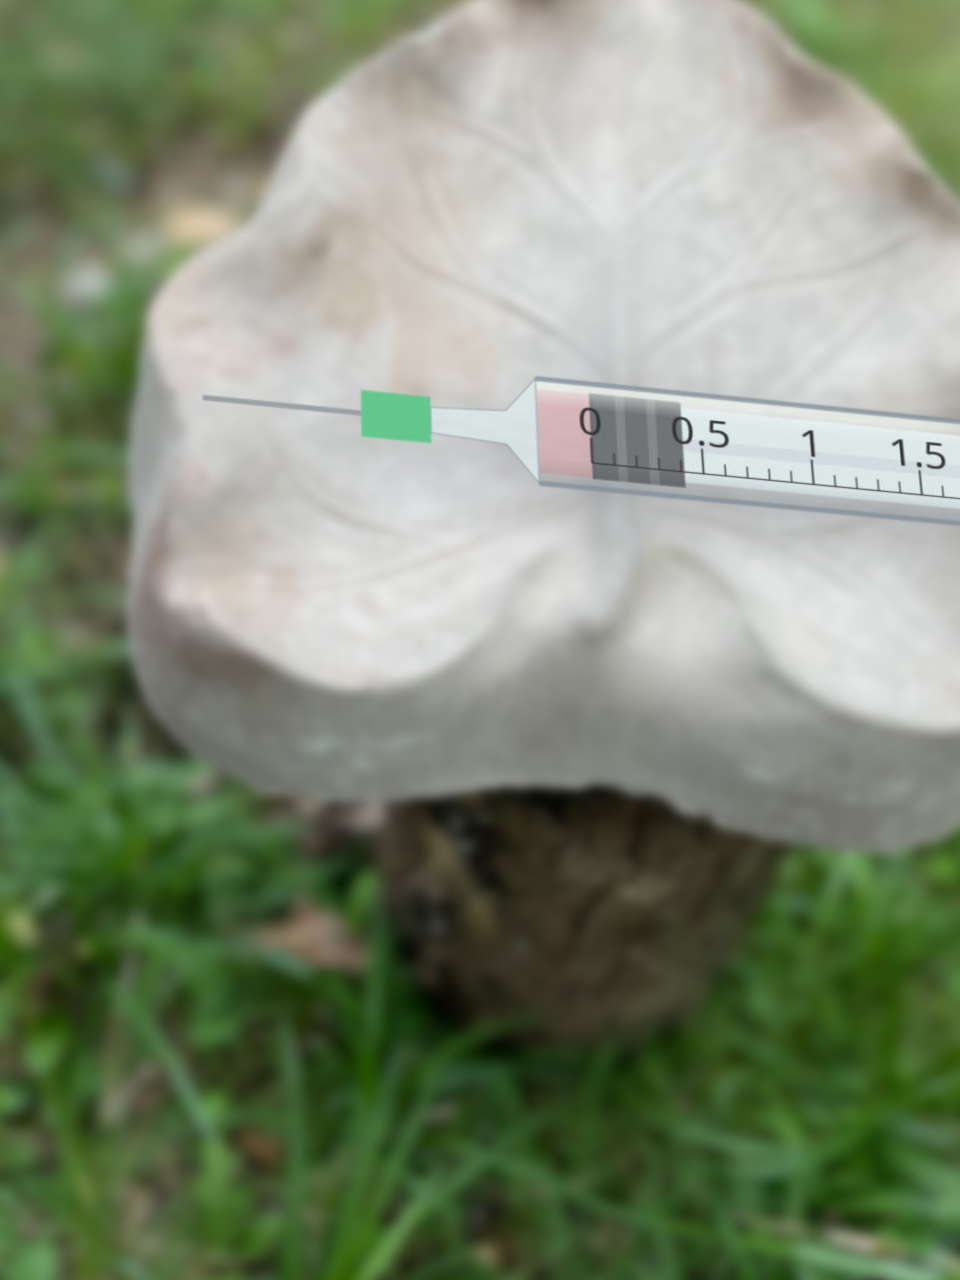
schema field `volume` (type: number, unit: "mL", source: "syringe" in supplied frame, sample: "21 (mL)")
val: 0 (mL)
